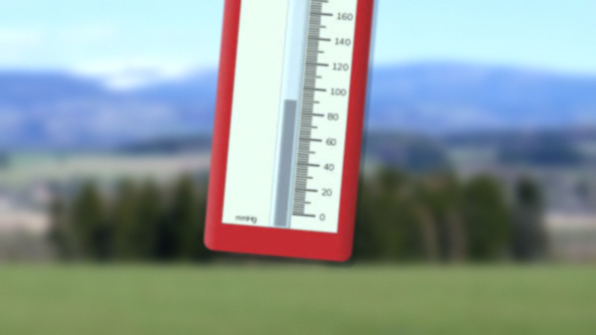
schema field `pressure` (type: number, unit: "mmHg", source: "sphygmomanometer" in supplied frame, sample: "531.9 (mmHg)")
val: 90 (mmHg)
